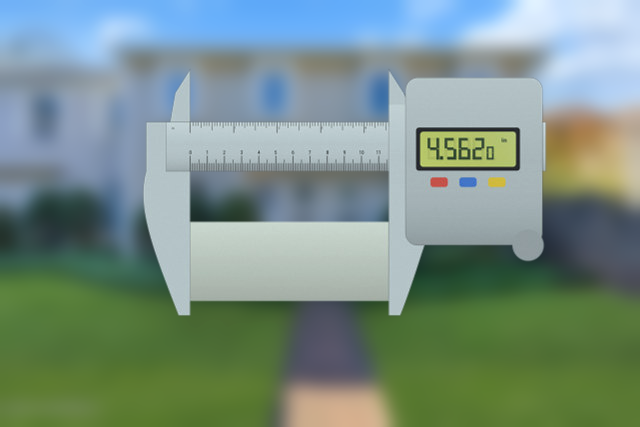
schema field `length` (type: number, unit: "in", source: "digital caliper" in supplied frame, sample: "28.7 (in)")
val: 4.5620 (in)
